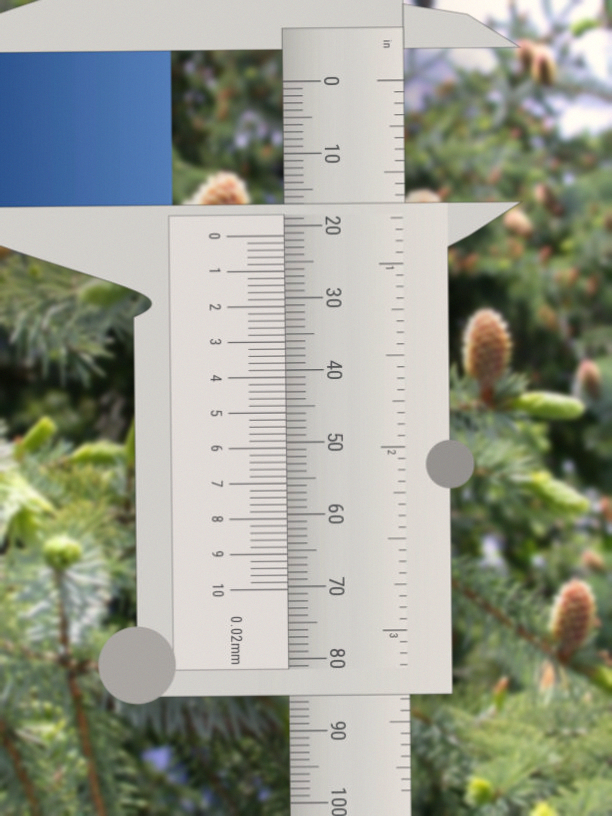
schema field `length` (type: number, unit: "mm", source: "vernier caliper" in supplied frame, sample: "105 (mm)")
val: 21.4 (mm)
